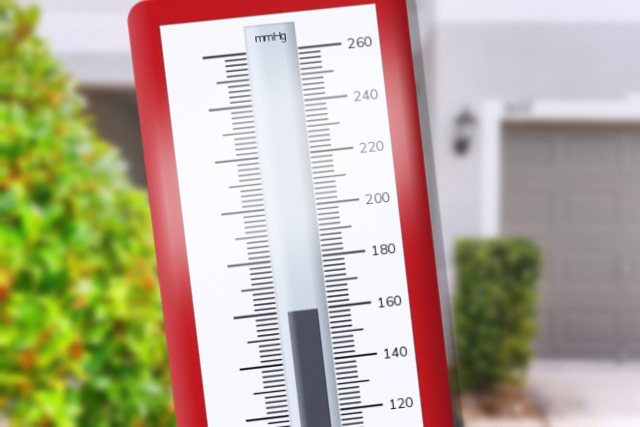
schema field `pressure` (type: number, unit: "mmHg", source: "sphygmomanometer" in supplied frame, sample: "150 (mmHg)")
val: 160 (mmHg)
